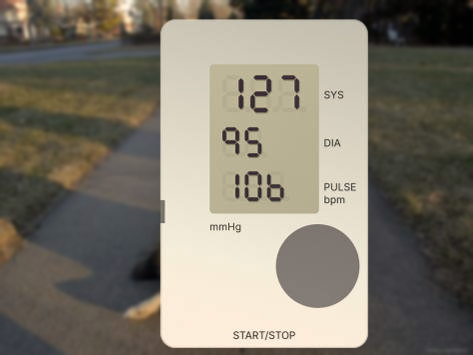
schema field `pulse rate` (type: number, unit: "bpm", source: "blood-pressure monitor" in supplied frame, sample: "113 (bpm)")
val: 106 (bpm)
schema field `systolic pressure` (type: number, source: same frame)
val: 127 (mmHg)
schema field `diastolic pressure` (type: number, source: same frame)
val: 95 (mmHg)
